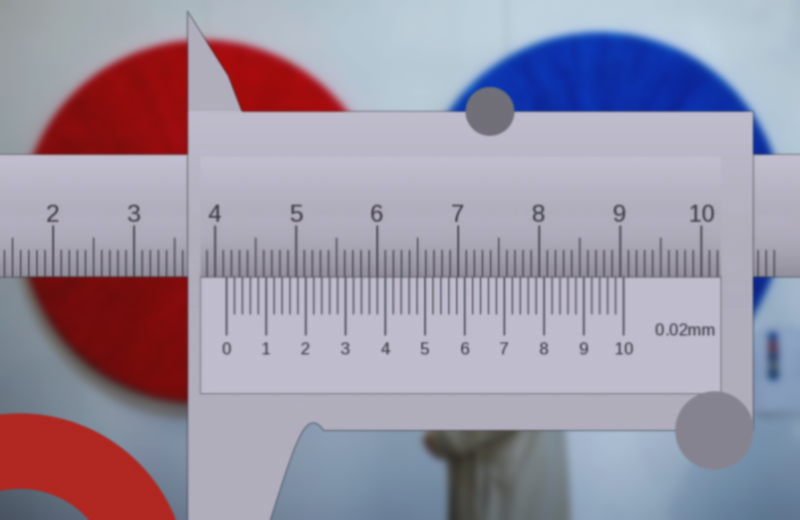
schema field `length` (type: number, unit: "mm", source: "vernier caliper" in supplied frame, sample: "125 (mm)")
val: 41.4 (mm)
